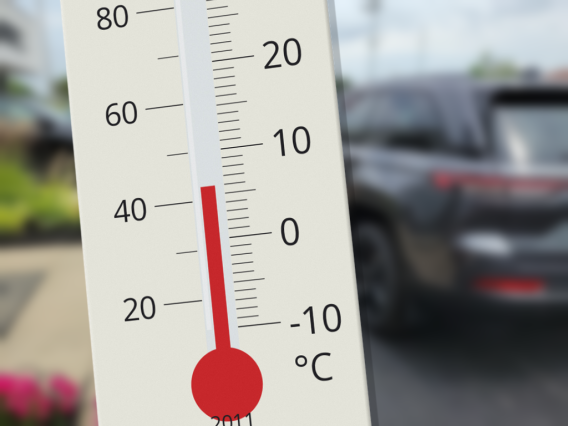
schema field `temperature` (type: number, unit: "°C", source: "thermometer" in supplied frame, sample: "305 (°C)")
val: 6 (°C)
